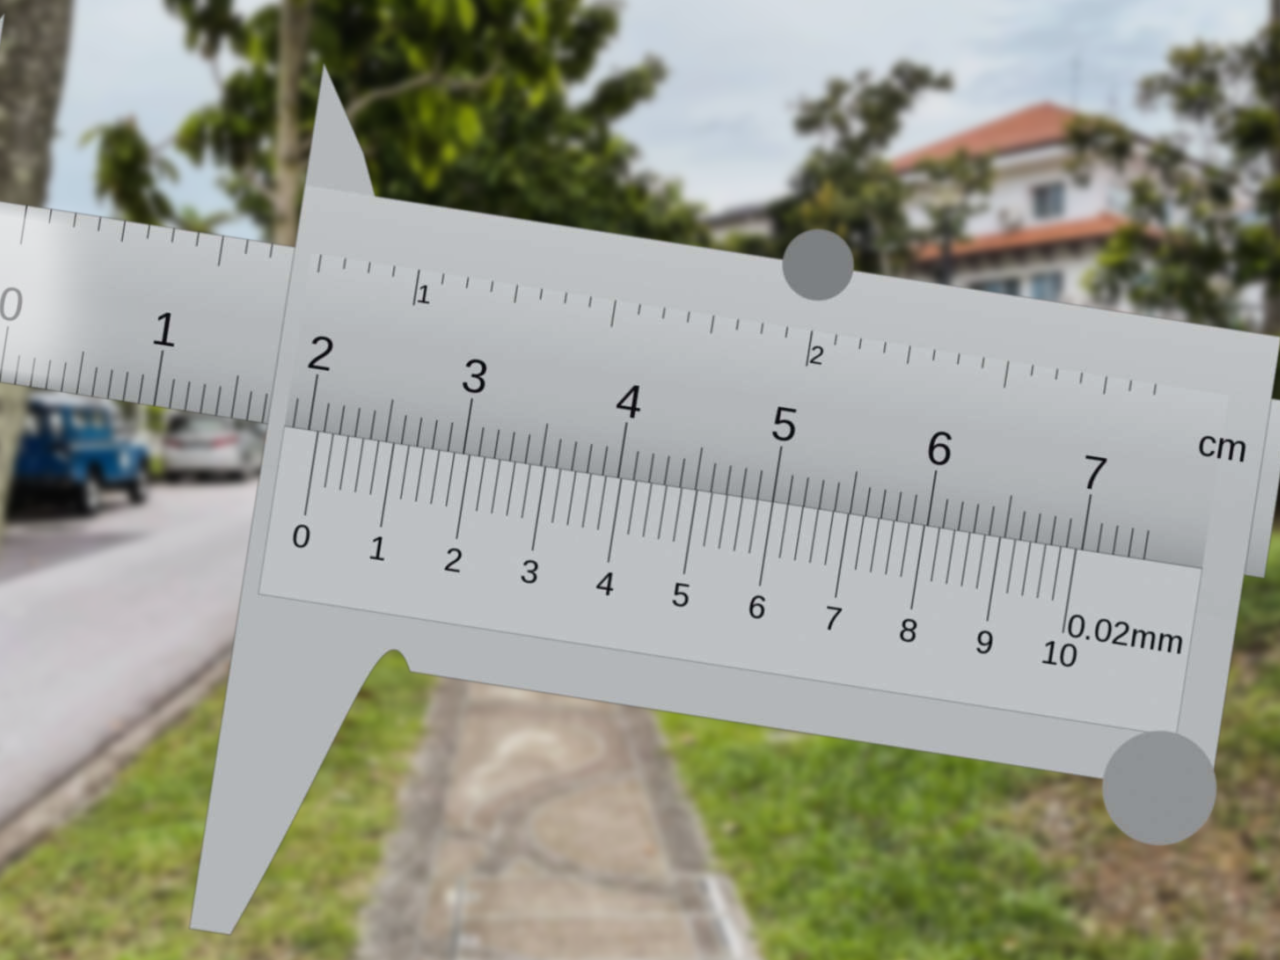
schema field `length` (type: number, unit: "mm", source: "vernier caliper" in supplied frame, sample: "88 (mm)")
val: 20.6 (mm)
